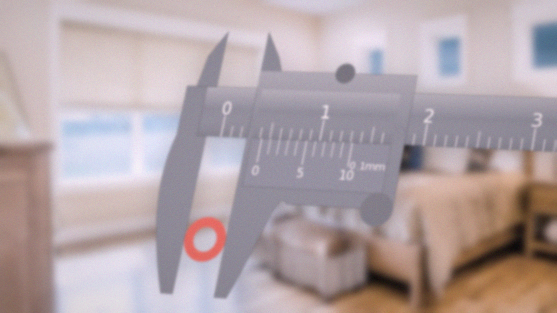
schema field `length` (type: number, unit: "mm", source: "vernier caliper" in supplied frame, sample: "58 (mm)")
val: 4.2 (mm)
